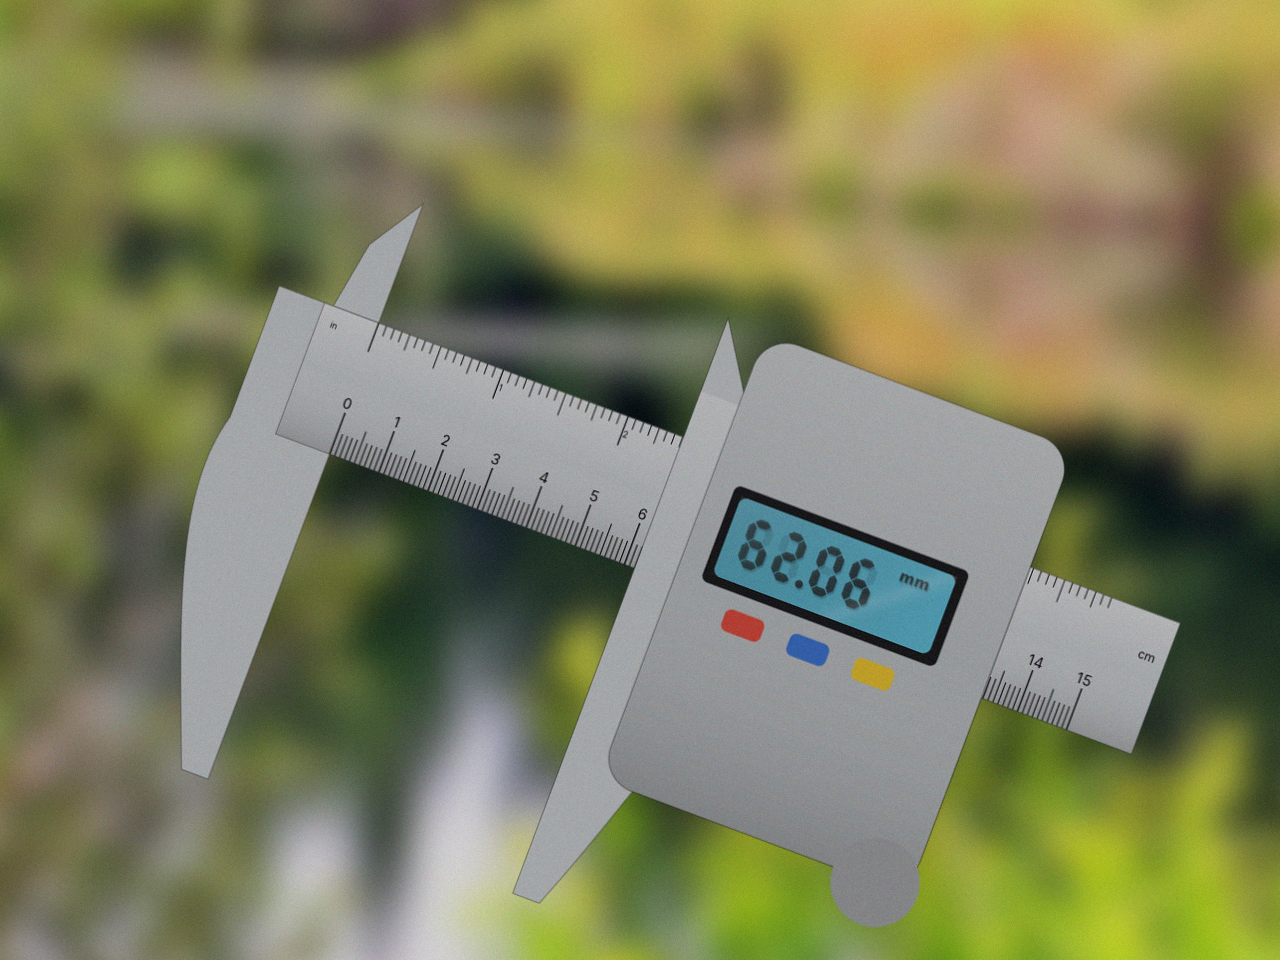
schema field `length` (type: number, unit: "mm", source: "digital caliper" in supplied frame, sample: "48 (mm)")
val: 62.06 (mm)
